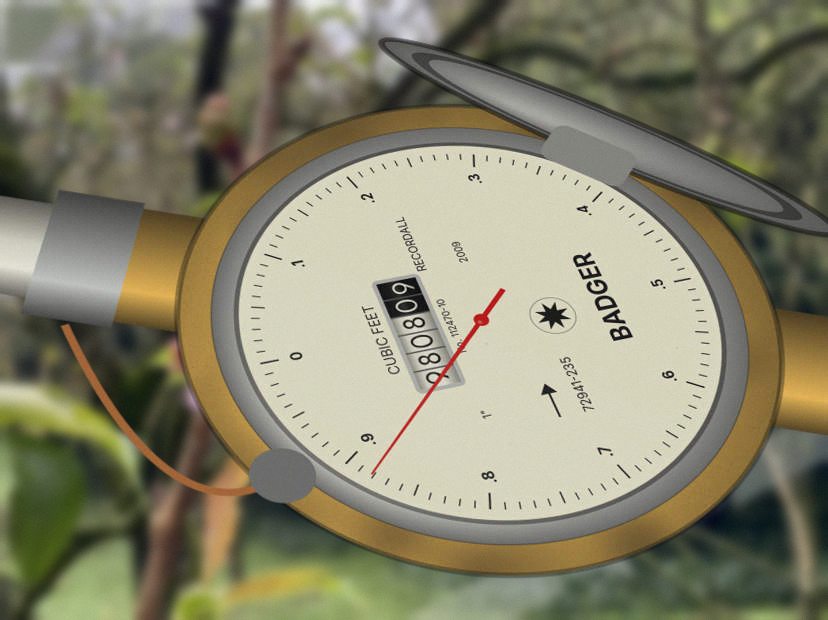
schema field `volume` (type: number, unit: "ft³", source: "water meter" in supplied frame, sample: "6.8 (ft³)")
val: 980808.88 (ft³)
